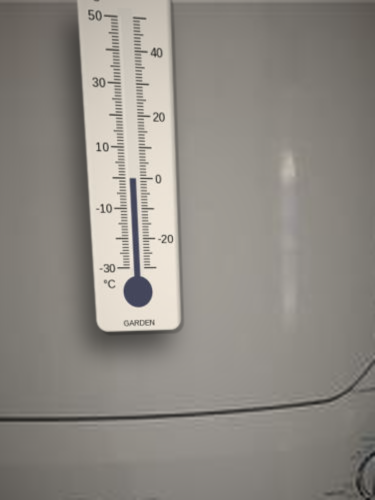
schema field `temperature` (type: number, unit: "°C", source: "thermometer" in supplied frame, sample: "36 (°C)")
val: 0 (°C)
